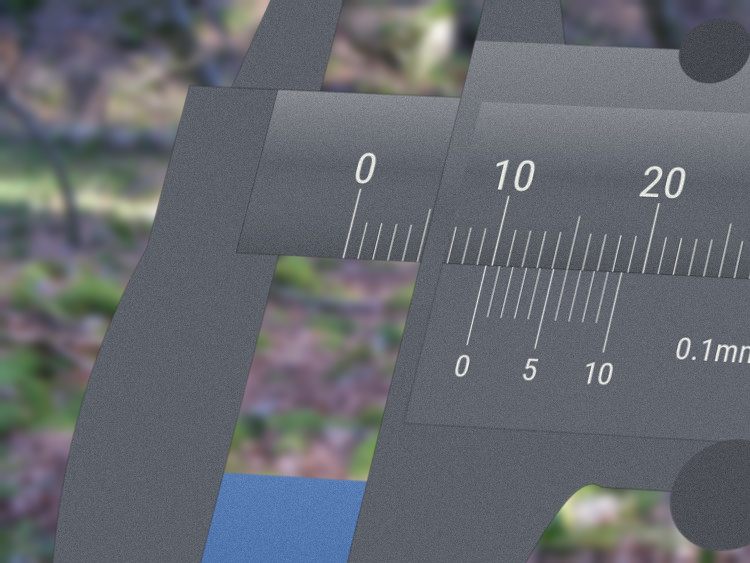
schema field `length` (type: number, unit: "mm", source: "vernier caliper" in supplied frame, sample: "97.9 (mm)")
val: 9.6 (mm)
